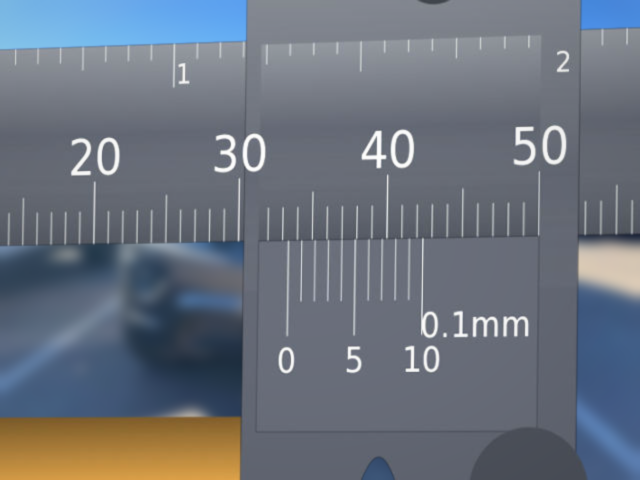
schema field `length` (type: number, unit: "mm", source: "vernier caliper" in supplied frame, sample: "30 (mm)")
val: 33.4 (mm)
